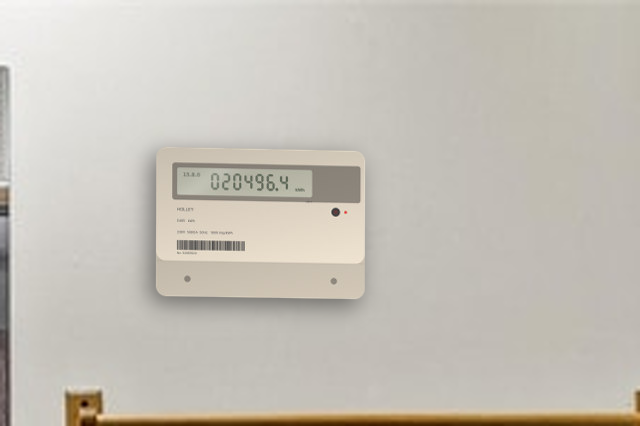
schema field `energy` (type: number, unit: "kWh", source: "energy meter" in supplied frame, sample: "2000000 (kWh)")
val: 20496.4 (kWh)
